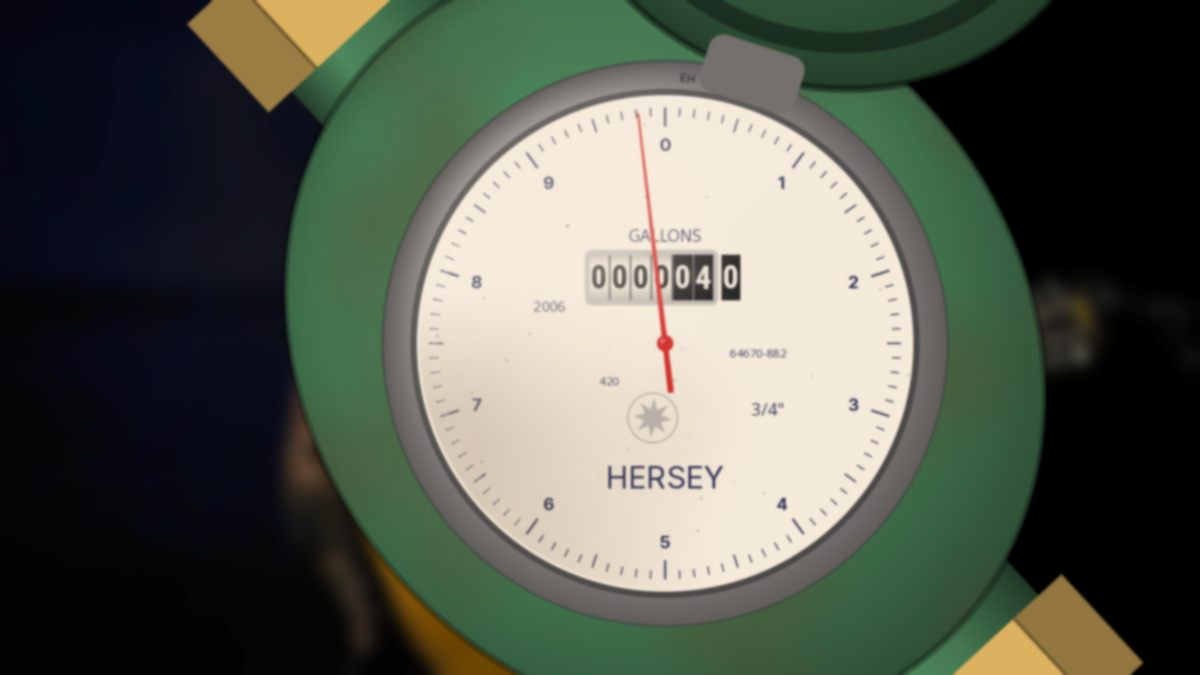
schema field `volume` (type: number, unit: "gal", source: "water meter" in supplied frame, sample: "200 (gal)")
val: 39.8 (gal)
